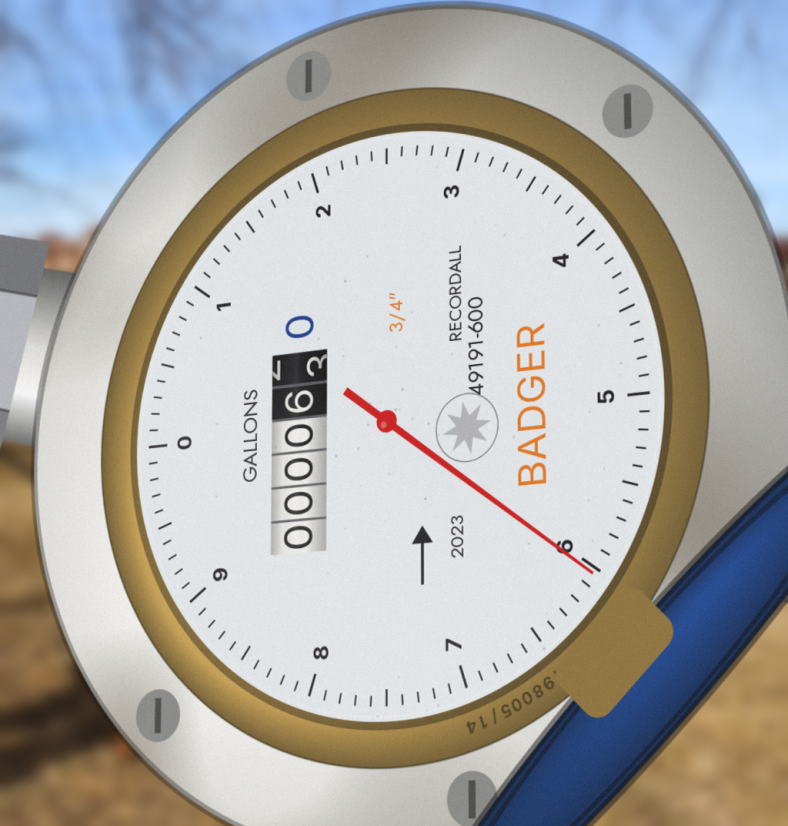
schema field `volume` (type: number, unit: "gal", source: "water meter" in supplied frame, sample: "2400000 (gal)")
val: 626.0 (gal)
